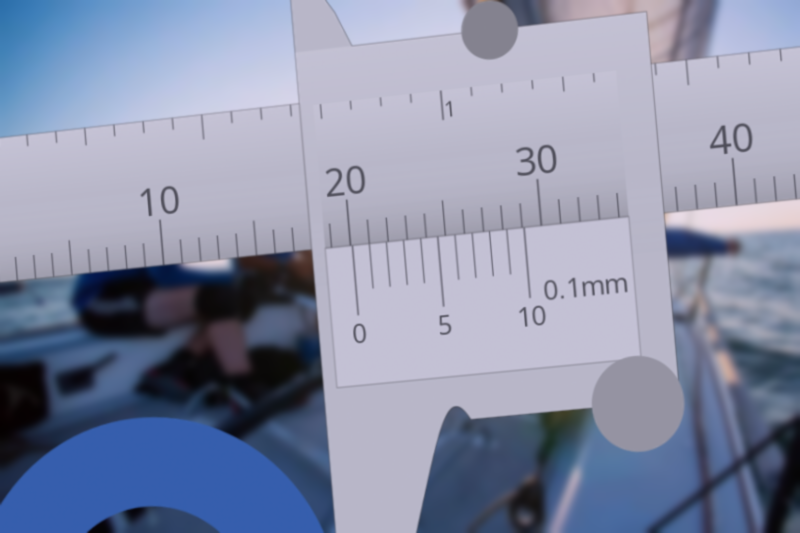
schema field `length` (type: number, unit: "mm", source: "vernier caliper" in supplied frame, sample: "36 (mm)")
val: 20.1 (mm)
